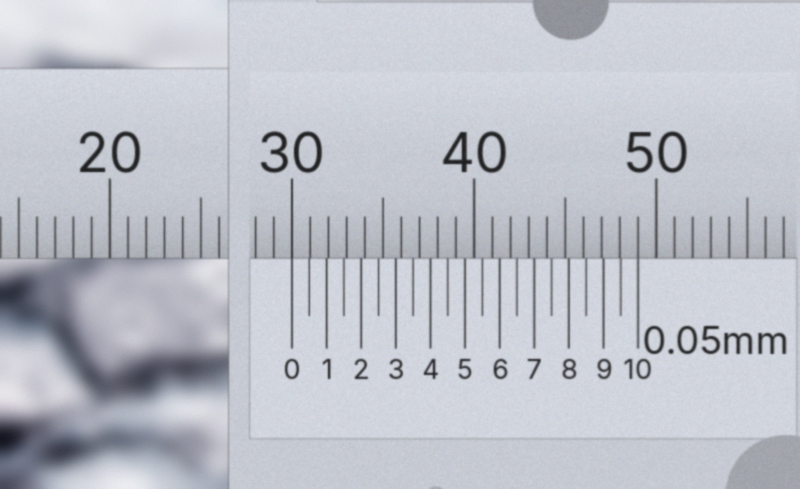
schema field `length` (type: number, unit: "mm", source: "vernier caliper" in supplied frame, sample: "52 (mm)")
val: 30.0 (mm)
